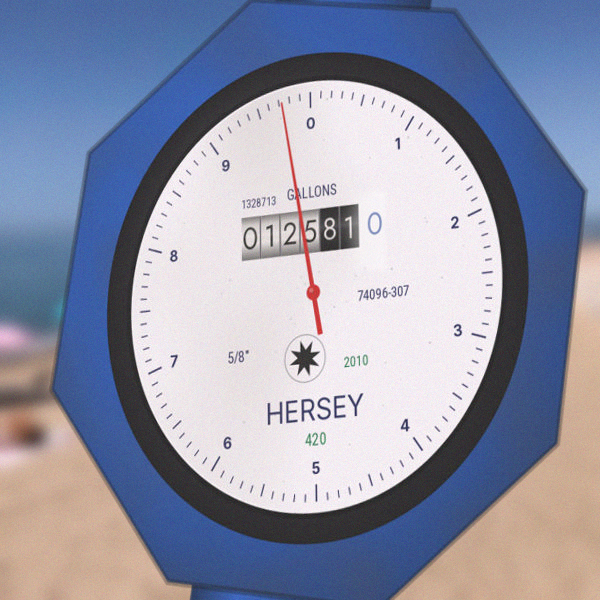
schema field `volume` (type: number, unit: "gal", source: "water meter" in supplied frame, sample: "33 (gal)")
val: 125809.7 (gal)
